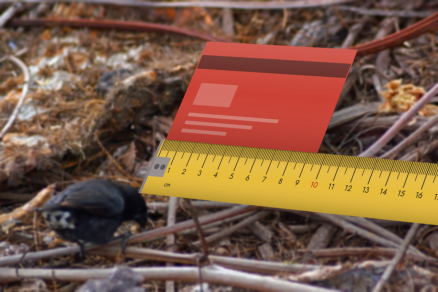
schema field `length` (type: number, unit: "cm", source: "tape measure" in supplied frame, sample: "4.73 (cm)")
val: 9.5 (cm)
